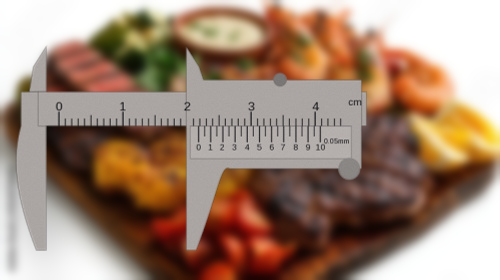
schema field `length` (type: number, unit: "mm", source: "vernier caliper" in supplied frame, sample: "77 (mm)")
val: 21.8 (mm)
